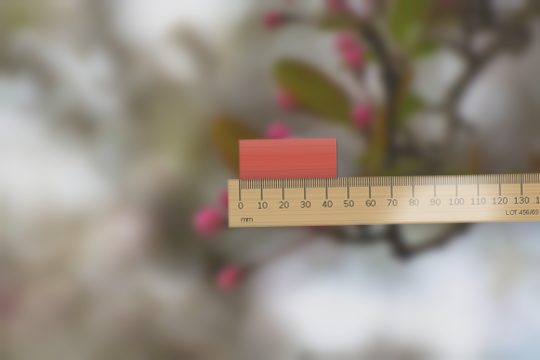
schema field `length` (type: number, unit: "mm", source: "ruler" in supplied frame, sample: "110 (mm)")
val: 45 (mm)
